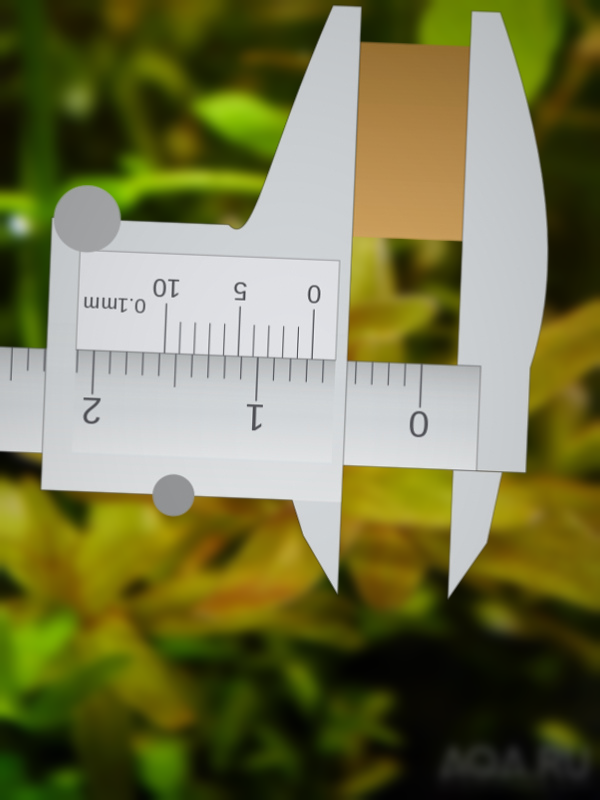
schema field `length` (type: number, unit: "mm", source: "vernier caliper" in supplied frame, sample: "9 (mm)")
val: 6.7 (mm)
